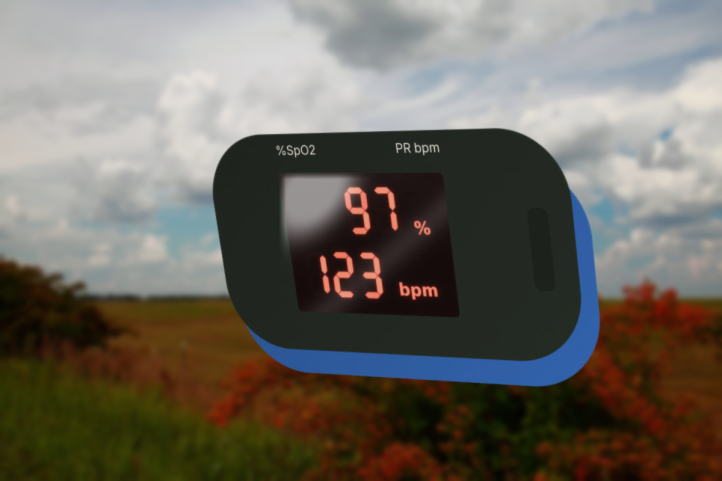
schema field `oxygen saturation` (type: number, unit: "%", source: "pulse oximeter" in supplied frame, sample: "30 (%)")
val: 97 (%)
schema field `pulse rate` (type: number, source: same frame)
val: 123 (bpm)
